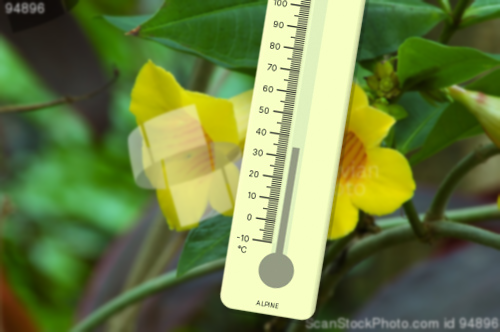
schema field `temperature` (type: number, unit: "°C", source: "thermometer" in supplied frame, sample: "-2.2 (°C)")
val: 35 (°C)
